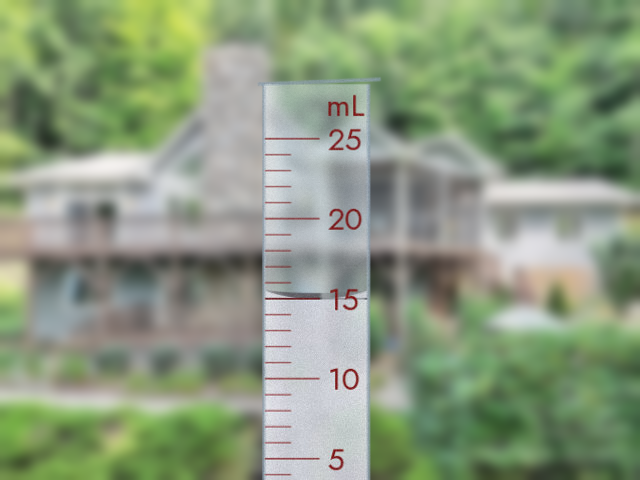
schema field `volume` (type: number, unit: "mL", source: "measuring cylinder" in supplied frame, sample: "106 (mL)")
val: 15 (mL)
